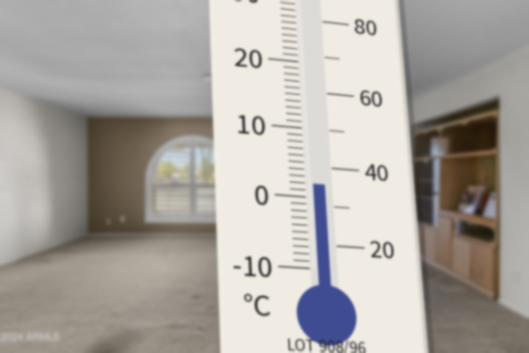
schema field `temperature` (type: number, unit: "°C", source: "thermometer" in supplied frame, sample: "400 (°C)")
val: 2 (°C)
